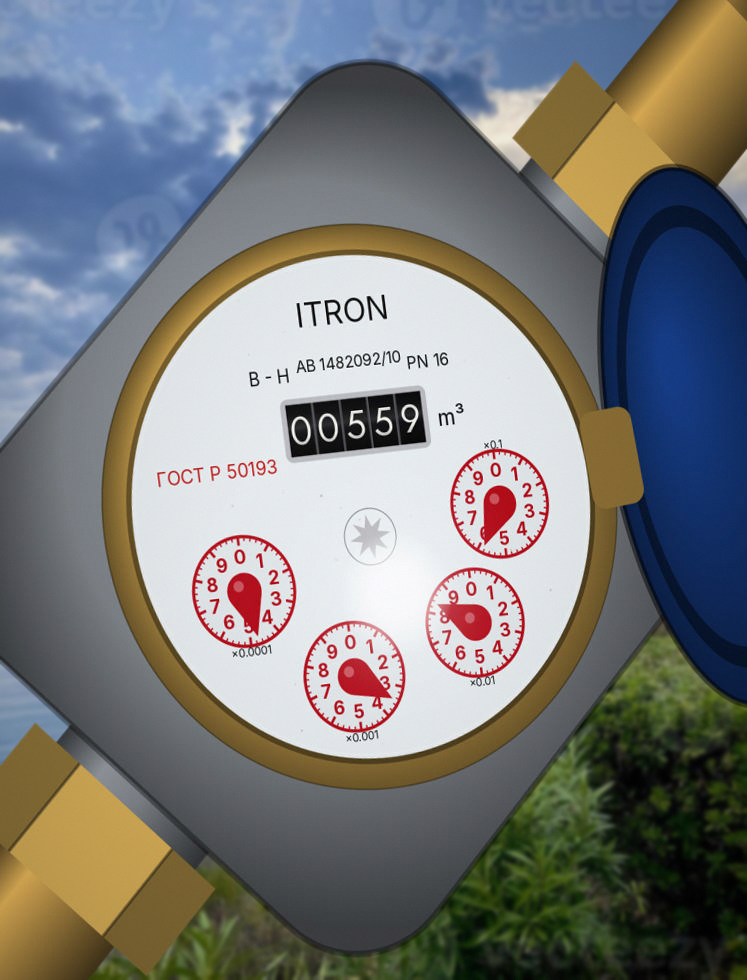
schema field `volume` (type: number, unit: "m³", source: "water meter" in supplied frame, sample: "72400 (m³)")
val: 559.5834 (m³)
